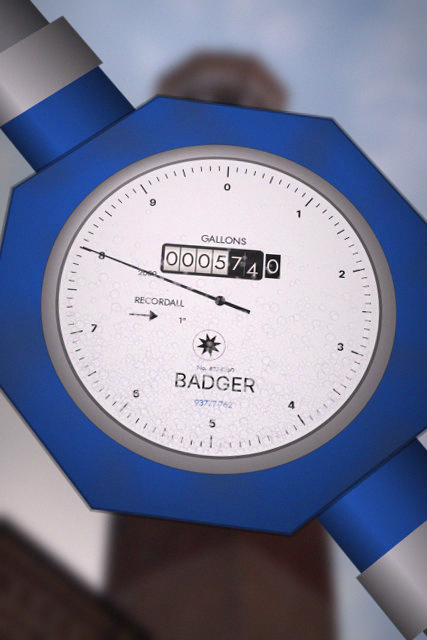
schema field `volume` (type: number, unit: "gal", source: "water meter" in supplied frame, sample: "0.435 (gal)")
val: 5738.0 (gal)
